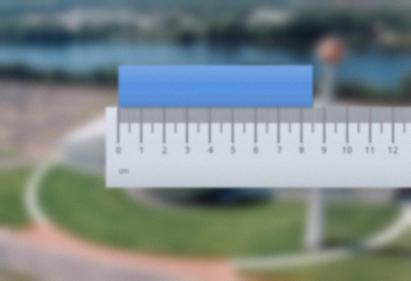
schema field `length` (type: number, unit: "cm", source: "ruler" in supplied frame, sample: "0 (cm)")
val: 8.5 (cm)
